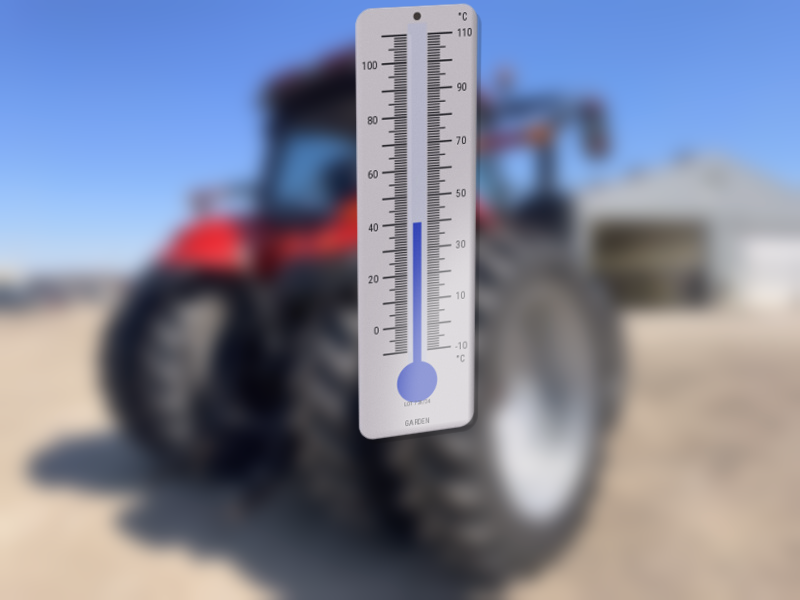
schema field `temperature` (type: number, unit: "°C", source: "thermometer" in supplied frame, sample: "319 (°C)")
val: 40 (°C)
